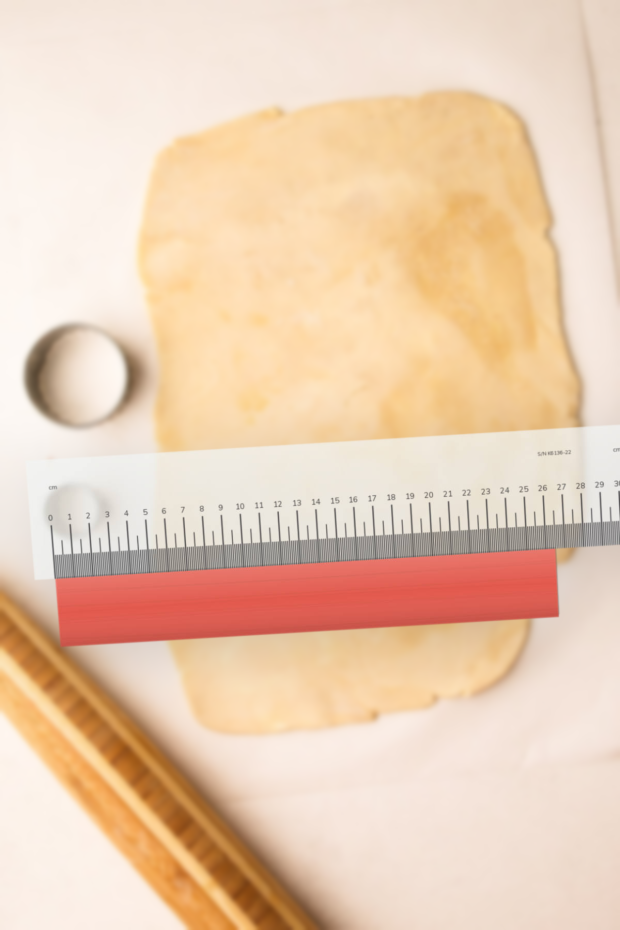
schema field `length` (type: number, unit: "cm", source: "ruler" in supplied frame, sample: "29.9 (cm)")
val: 26.5 (cm)
